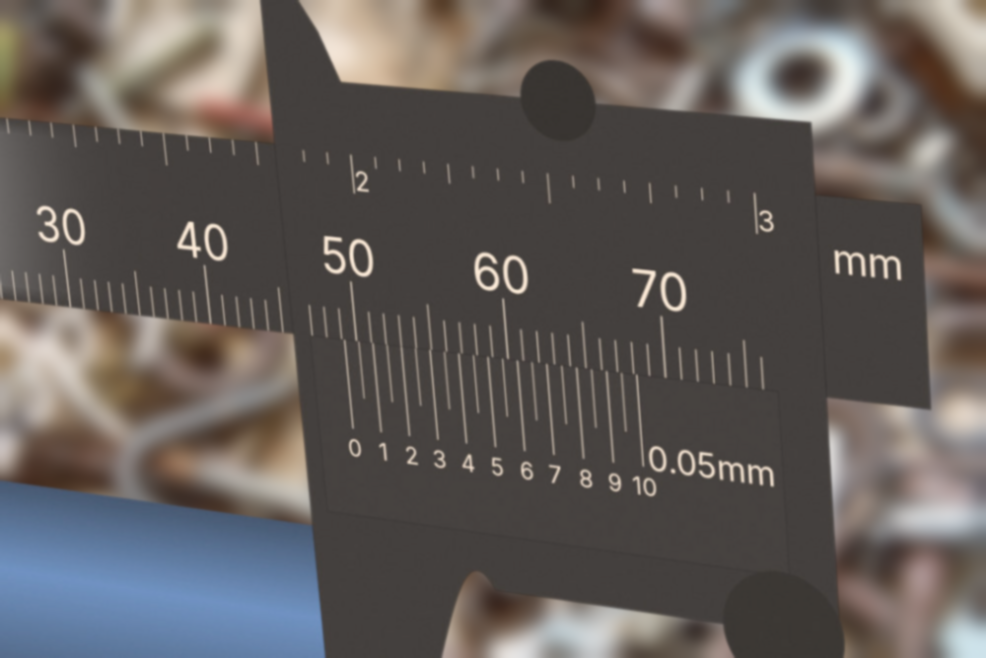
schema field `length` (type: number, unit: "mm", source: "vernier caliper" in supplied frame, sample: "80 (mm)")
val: 49.2 (mm)
